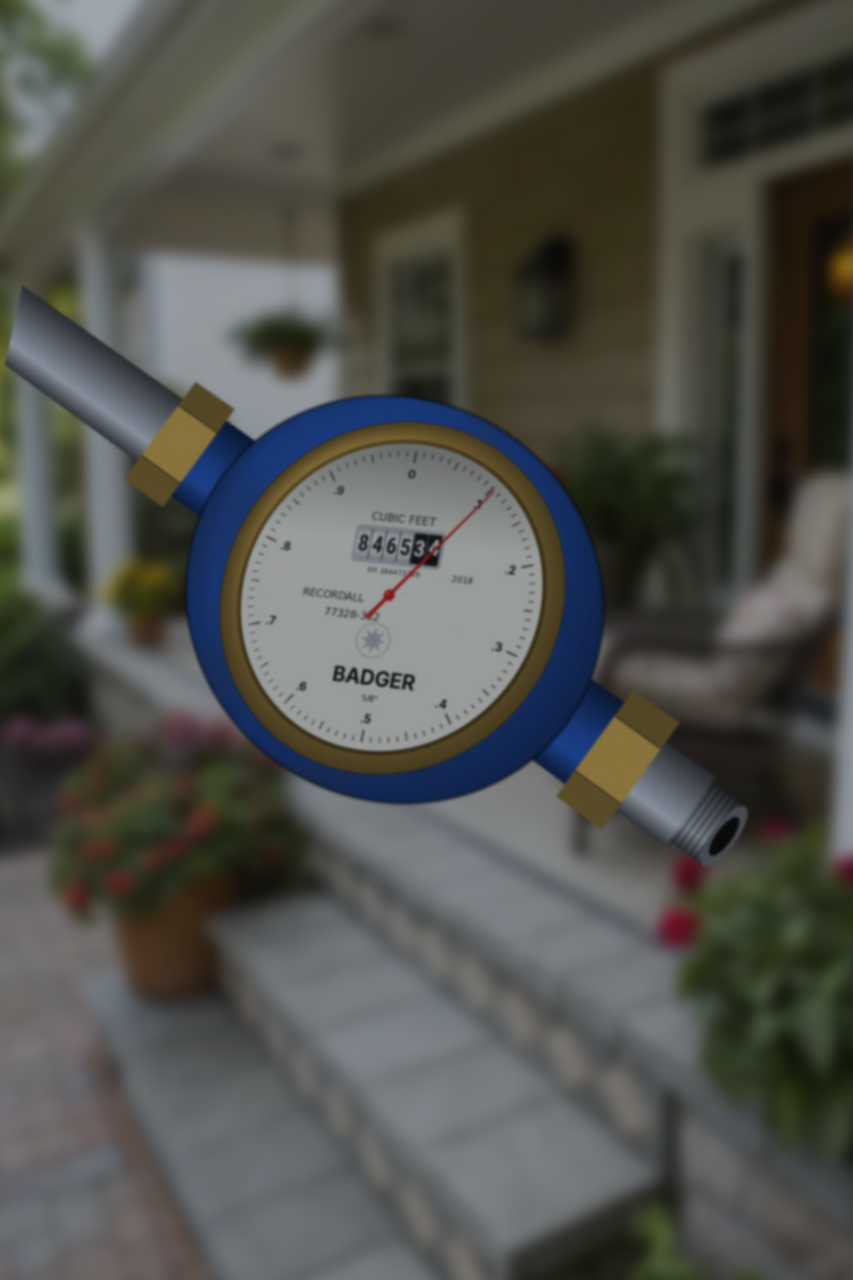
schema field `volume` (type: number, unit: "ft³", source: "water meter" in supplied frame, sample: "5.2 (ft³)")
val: 846534.10 (ft³)
